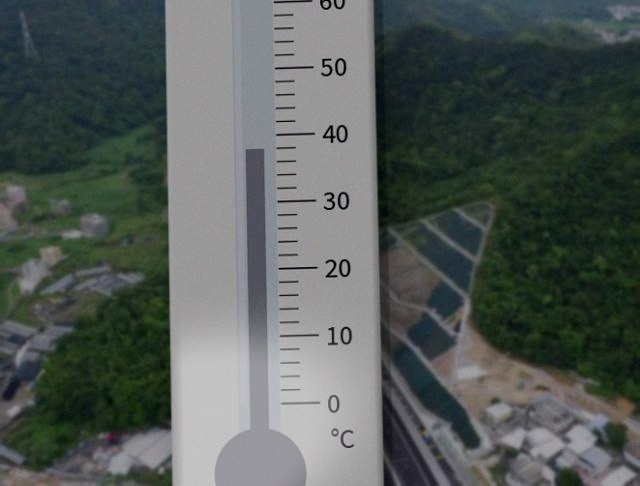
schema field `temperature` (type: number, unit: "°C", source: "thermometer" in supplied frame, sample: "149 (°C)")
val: 38 (°C)
